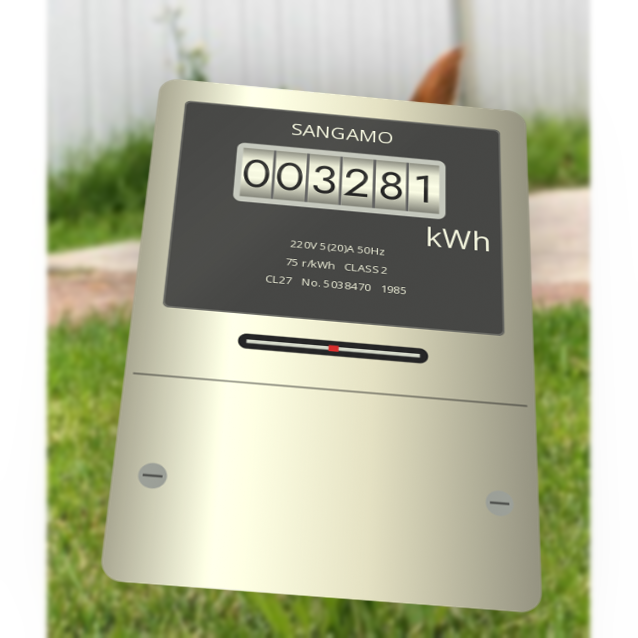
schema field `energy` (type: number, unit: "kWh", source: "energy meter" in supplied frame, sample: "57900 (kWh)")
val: 3281 (kWh)
